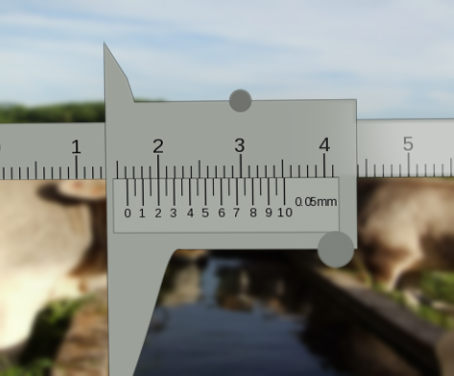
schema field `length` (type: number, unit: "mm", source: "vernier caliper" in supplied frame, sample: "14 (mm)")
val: 16.2 (mm)
